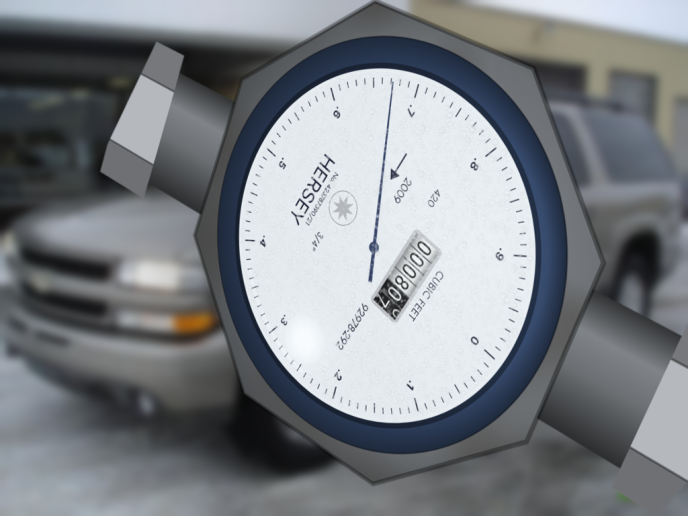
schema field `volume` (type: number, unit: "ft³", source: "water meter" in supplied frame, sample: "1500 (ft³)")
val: 806.67 (ft³)
